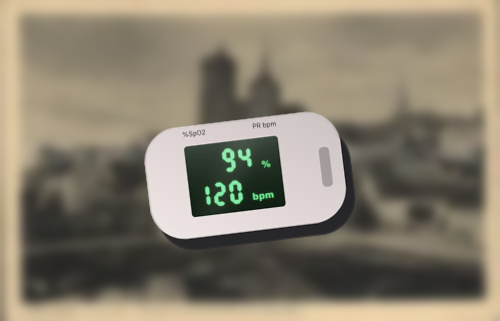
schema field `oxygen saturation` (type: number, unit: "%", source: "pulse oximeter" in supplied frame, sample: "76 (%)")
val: 94 (%)
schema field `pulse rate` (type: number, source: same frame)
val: 120 (bpm)
